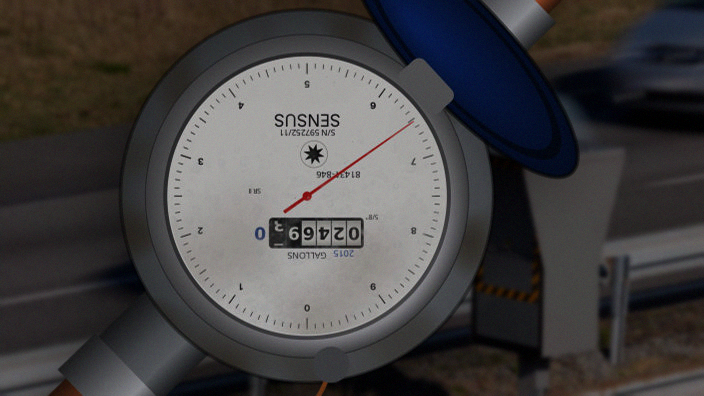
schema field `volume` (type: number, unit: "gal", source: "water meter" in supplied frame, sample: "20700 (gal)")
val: 246926.5 (gal)
